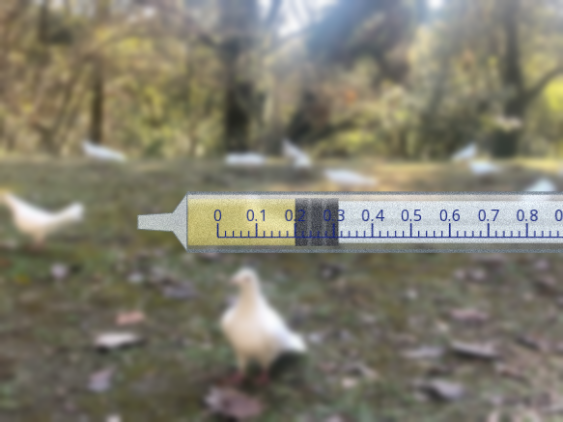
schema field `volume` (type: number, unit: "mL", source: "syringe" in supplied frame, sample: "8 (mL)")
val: 0.2 (mL)
